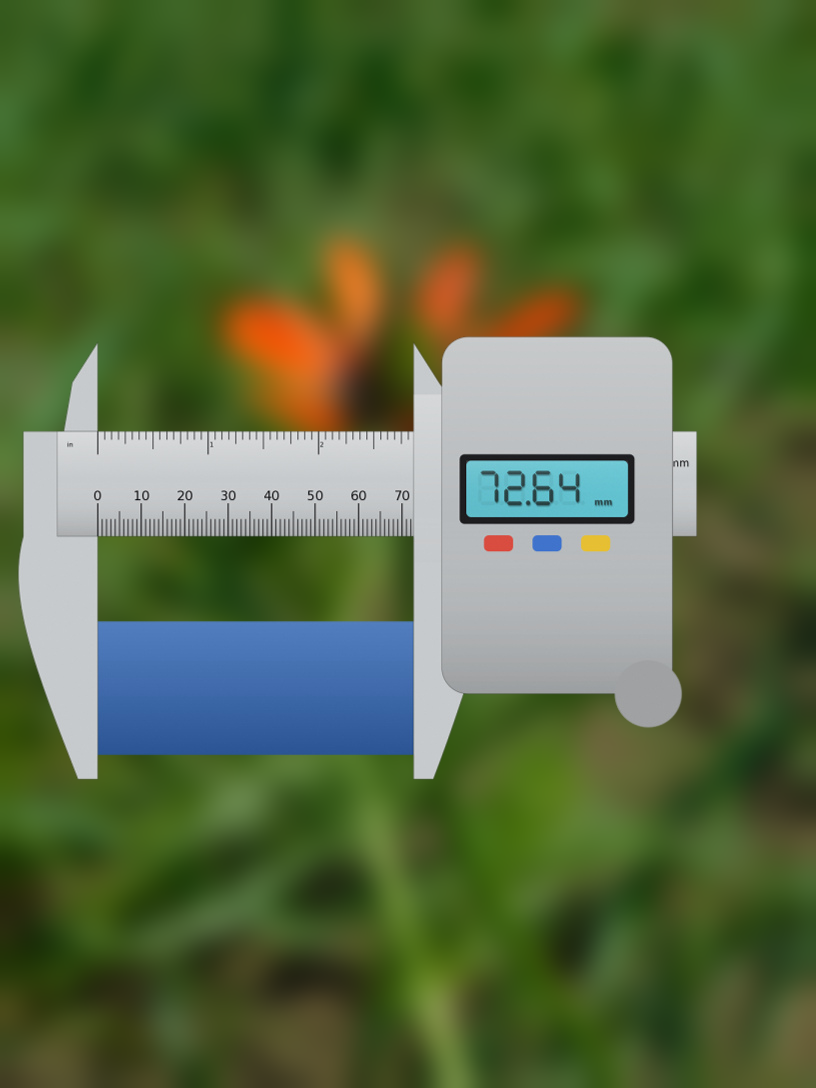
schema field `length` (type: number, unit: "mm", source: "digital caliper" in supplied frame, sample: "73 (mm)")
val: 72.64 (mm)
